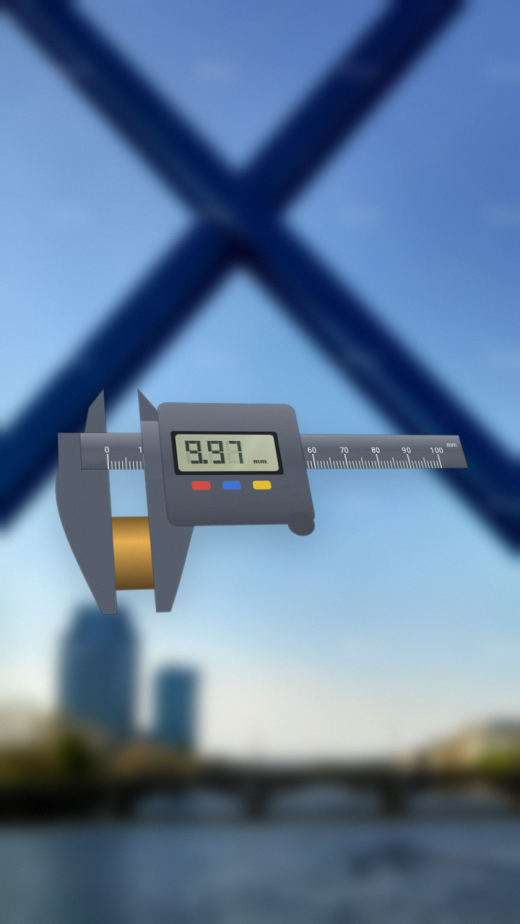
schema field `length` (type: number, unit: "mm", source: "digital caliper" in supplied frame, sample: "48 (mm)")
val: 9.97 (mm)
